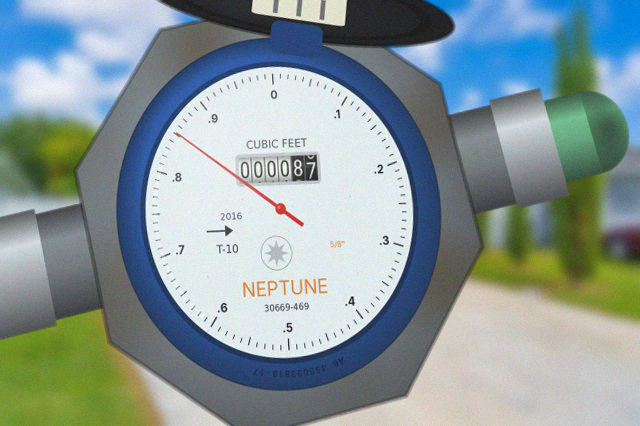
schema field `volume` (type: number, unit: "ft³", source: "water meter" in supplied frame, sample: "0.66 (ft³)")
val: 86.85 (ft³)
